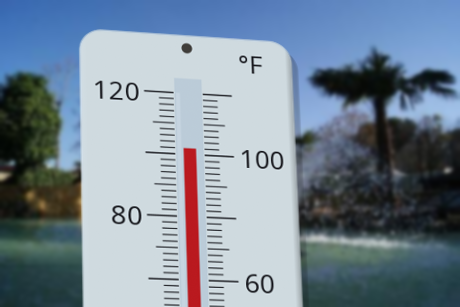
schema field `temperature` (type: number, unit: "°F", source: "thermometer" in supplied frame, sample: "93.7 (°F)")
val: 102 (°F)
